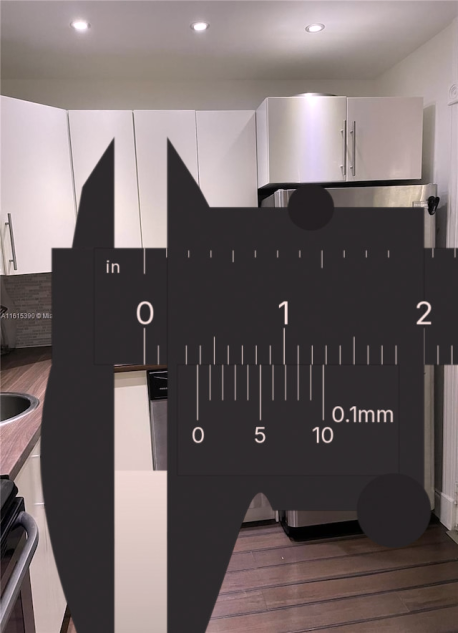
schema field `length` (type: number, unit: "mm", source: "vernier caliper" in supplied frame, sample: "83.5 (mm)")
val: 3.8 (mm)
